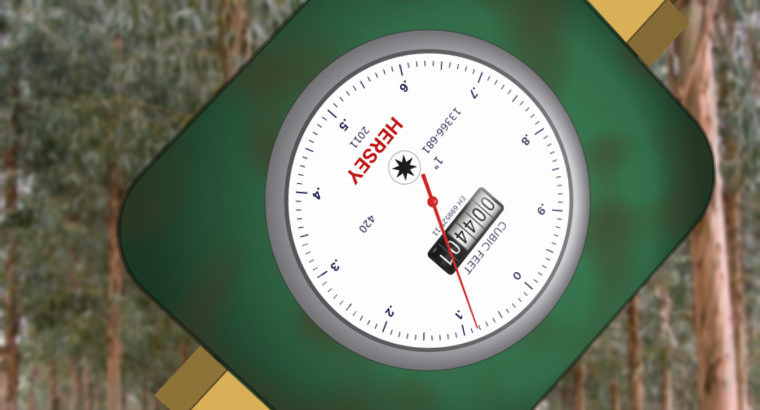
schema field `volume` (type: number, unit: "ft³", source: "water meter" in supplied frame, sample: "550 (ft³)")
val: 4401.08 (ft³)
